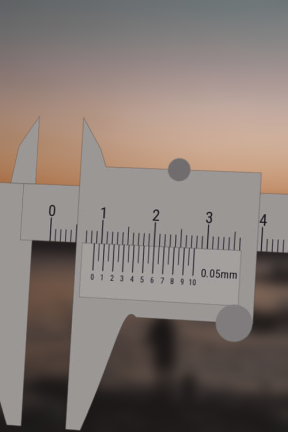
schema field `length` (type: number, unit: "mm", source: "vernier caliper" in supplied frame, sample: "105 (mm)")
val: 8.6 (mm)
